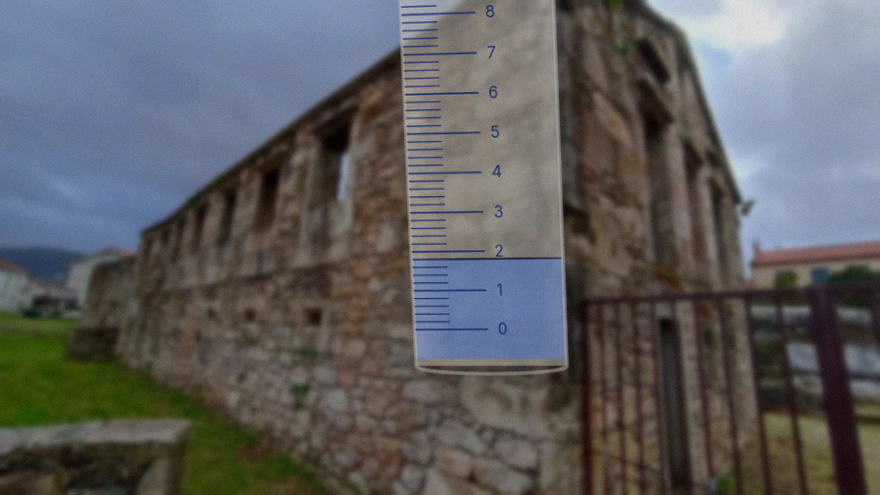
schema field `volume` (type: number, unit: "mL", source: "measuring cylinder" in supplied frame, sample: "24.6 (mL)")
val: 1.8 (mL)
